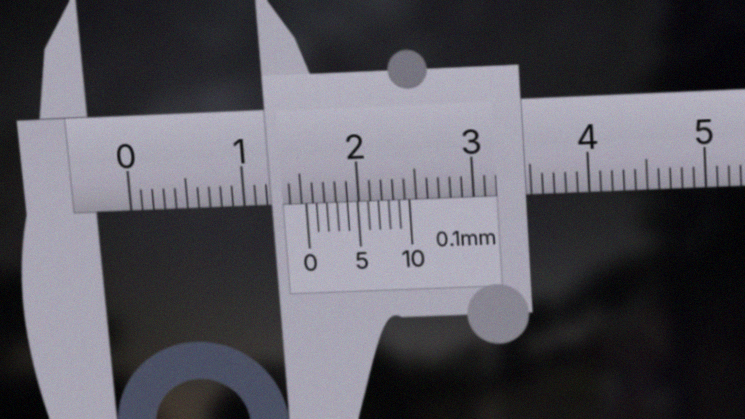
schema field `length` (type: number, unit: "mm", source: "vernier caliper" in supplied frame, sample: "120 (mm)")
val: 15.4 (mm)
